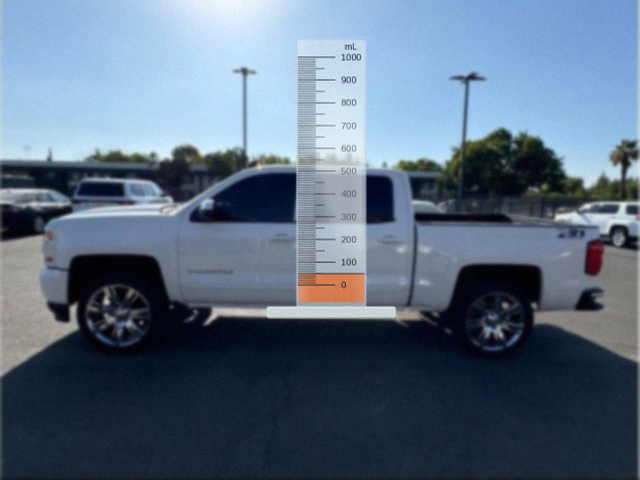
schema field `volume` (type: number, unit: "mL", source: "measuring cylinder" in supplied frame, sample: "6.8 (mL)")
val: 50 (mL)
